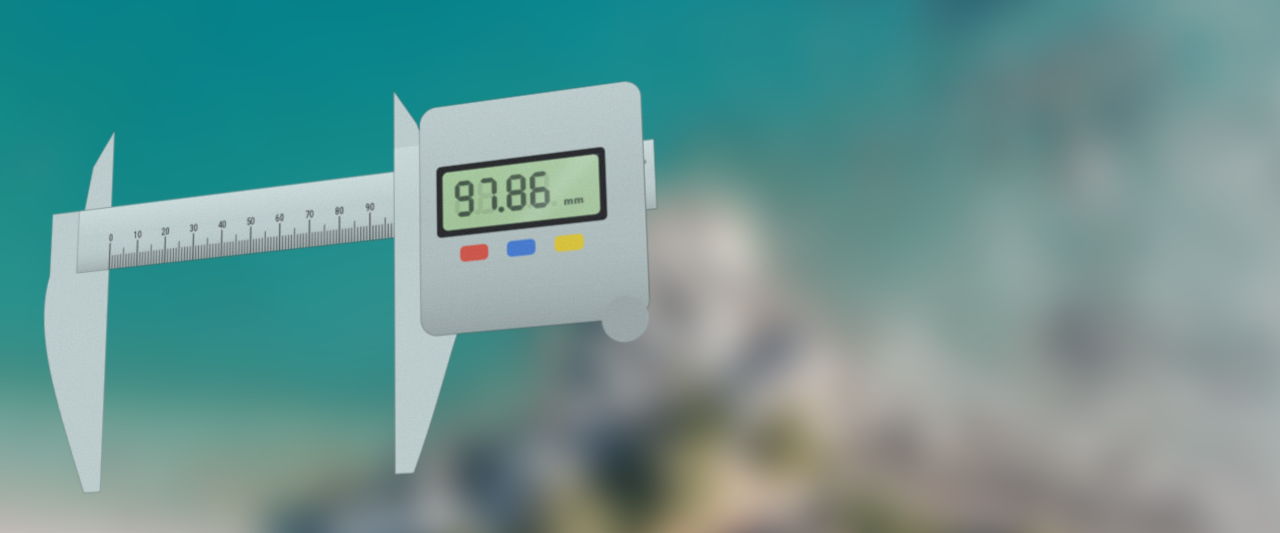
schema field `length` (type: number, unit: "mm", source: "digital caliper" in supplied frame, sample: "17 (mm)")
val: 97.86 (mm)
